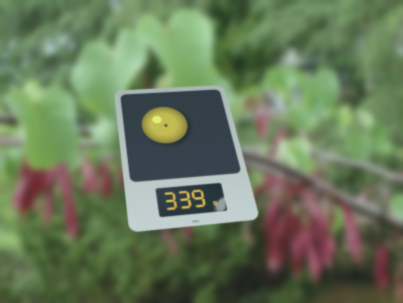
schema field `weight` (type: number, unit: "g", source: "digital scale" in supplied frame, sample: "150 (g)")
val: 339 (g)
